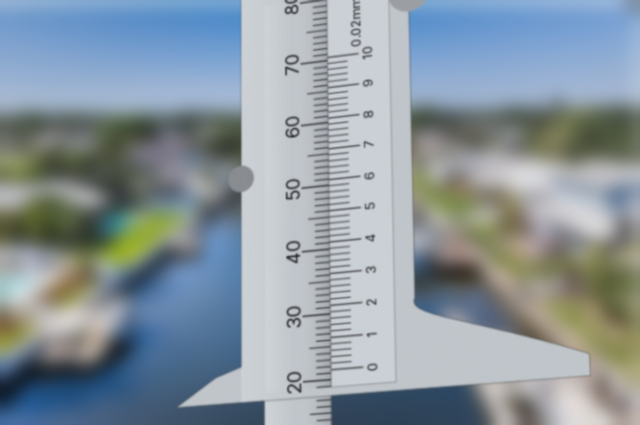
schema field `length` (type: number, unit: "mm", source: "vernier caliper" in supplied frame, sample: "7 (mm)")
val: 21.5 (mm)
